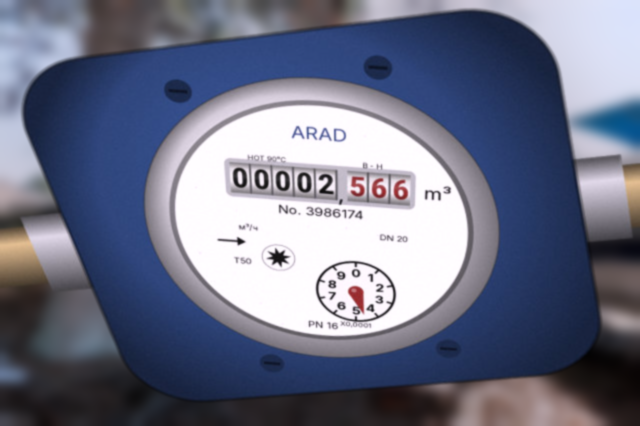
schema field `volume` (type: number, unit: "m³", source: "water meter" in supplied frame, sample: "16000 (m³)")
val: 2.5664 (m³)
